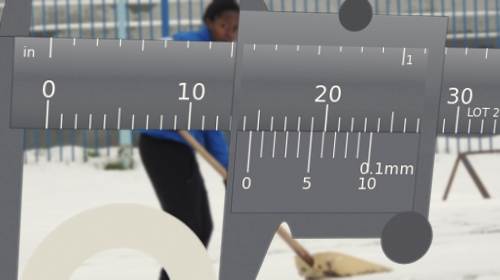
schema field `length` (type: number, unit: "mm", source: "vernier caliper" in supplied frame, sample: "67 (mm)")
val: 14.5 (mm)
